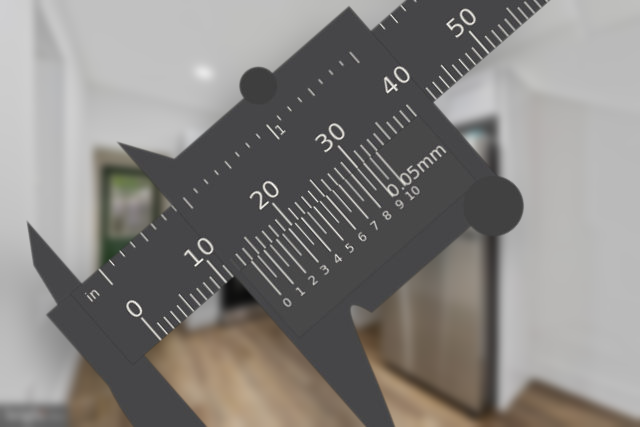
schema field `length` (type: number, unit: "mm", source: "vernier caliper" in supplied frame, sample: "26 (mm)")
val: 13.8 (mm)
